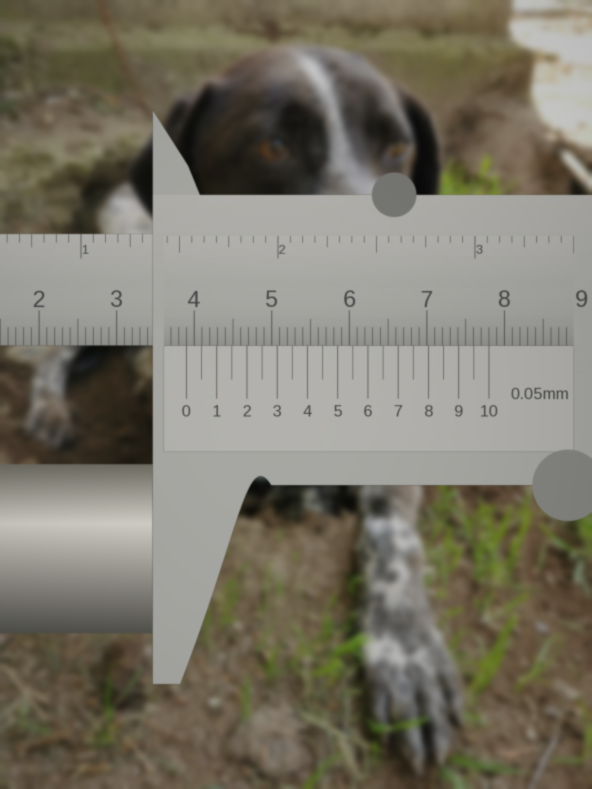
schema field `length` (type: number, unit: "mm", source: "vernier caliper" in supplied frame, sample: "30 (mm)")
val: 39.0 (mm)
